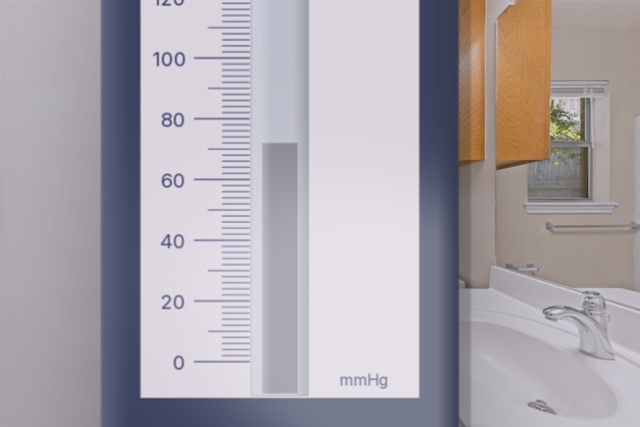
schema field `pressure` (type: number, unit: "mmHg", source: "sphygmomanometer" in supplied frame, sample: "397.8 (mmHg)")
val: 72 (mmHg)
